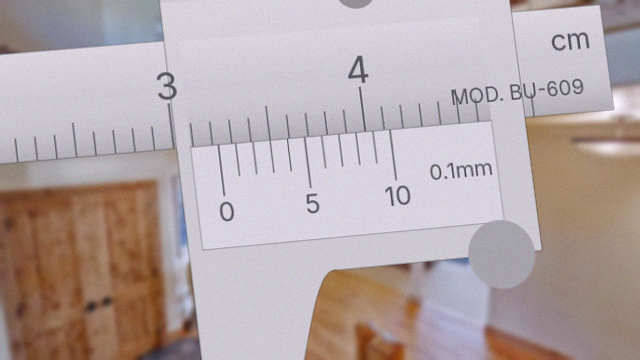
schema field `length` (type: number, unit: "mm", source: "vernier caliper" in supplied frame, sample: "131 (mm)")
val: 32.3 (mm)
